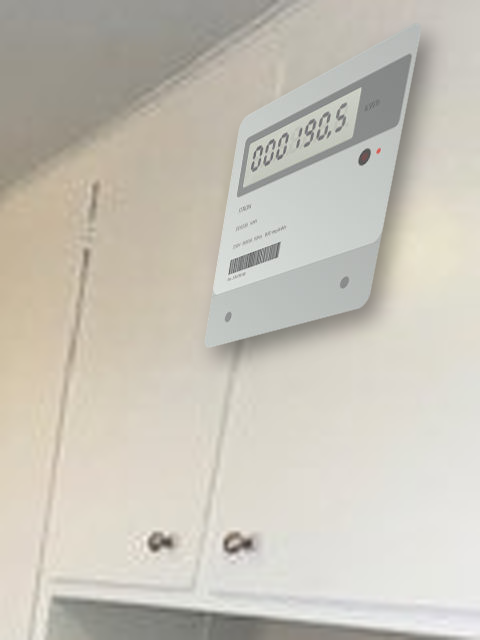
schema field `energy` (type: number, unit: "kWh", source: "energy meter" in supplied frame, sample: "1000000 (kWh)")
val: 190.5 (kWh)
